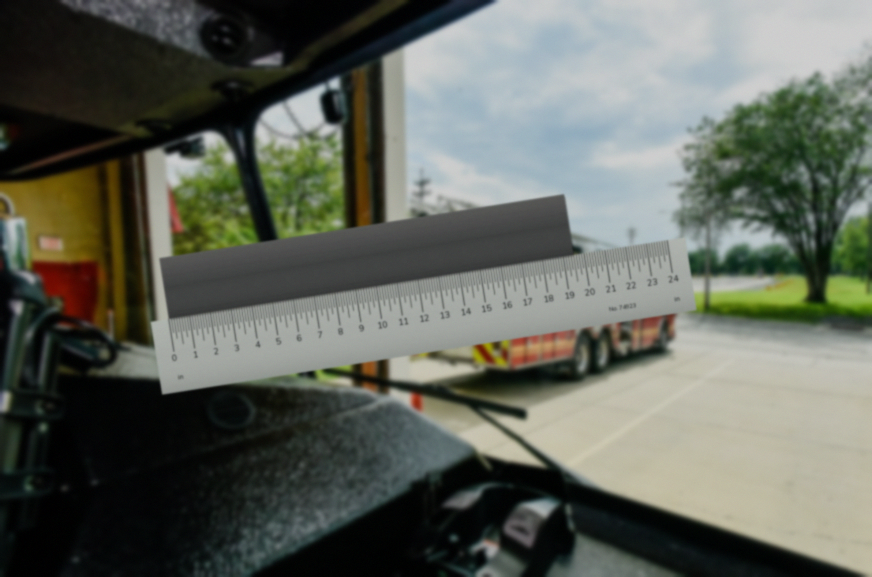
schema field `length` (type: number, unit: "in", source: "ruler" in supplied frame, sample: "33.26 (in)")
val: 19.5 (in)
